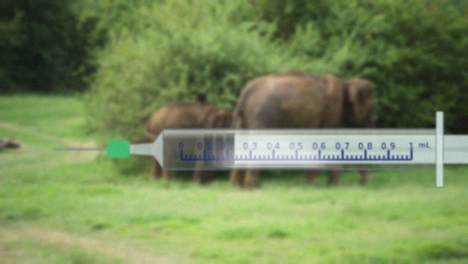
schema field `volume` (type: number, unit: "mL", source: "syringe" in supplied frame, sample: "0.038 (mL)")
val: 0.1 (mL)
